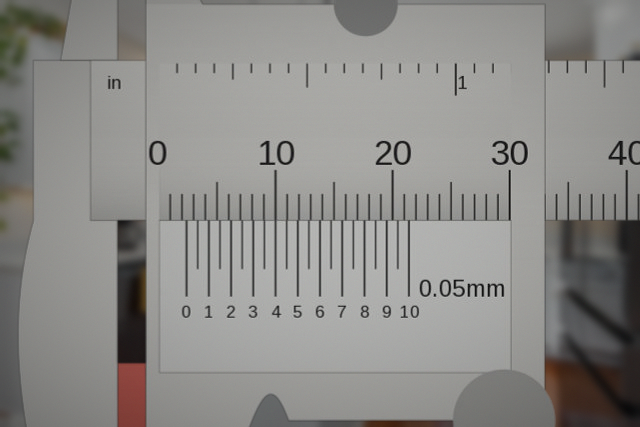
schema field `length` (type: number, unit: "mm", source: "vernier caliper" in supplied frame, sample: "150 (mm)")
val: 2.4 (mm)
